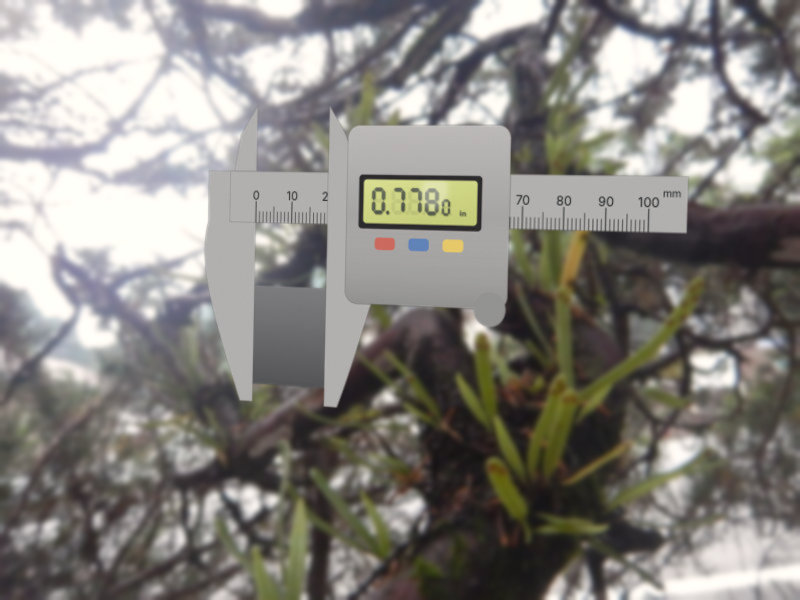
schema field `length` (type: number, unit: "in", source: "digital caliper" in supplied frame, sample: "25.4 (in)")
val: 0.7780 (in)
